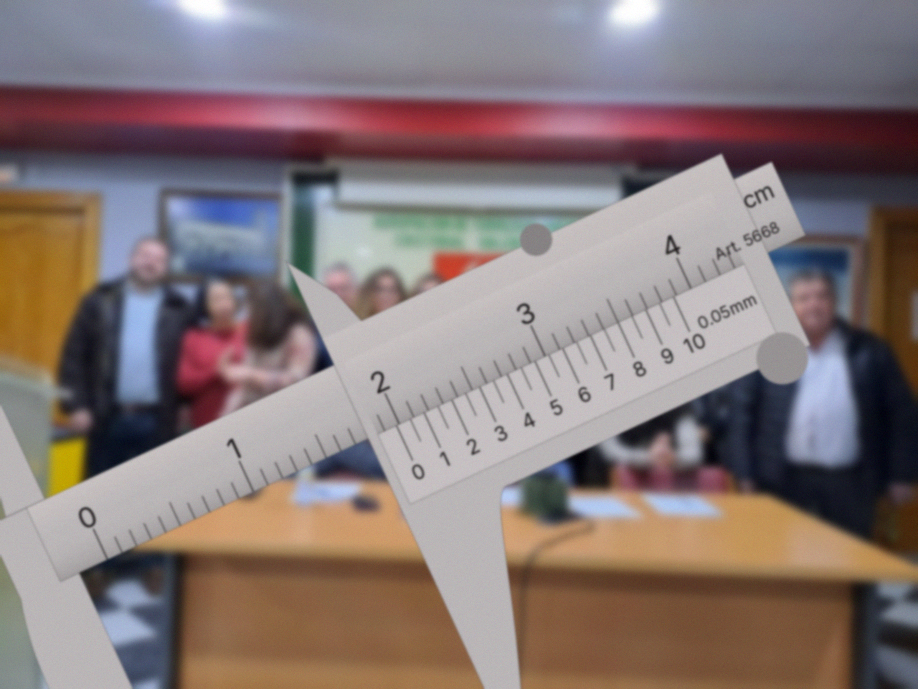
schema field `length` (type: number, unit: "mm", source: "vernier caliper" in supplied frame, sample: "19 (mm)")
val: 19.8 (mm)
